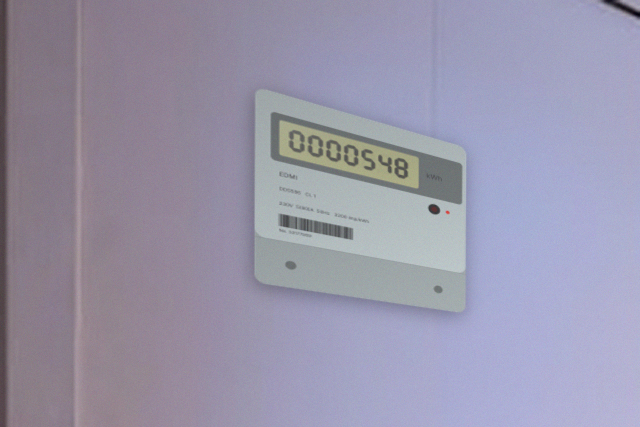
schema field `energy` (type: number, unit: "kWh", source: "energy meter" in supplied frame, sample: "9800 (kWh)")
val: 548 (kWh)
